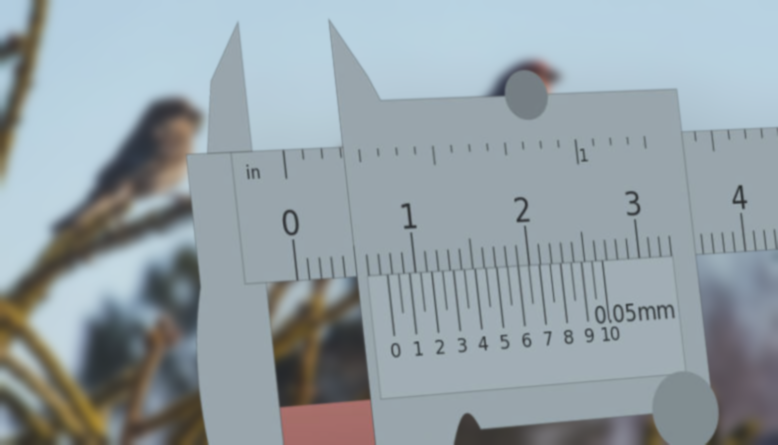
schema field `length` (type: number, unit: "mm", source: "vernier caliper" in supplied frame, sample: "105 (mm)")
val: 7.6 (mm)
